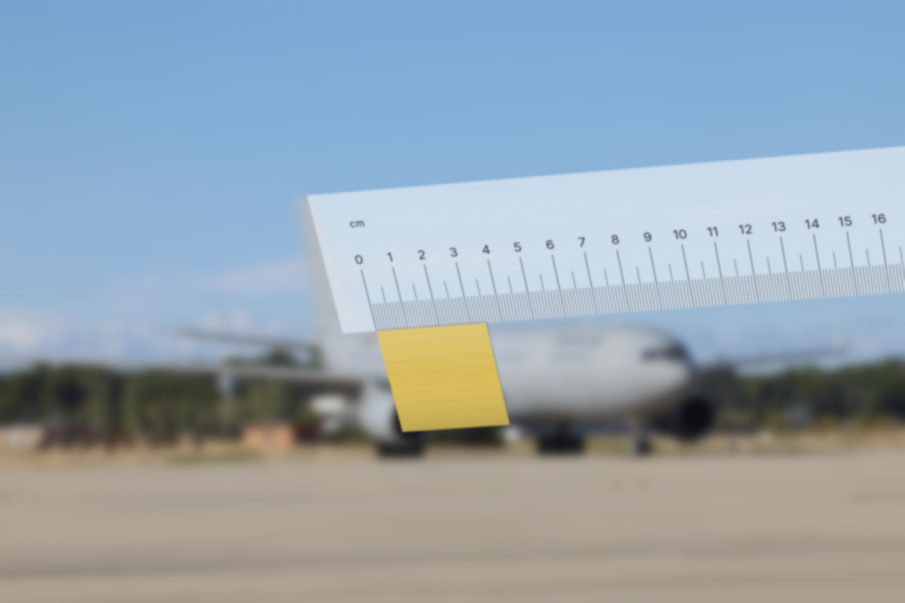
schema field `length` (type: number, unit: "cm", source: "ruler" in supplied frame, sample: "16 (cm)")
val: 3.5 (cm)
